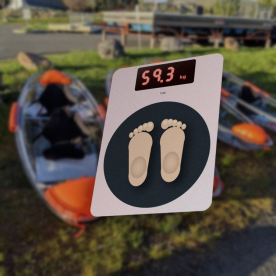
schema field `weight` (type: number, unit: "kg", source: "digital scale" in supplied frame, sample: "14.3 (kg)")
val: 59.3 (kg)
